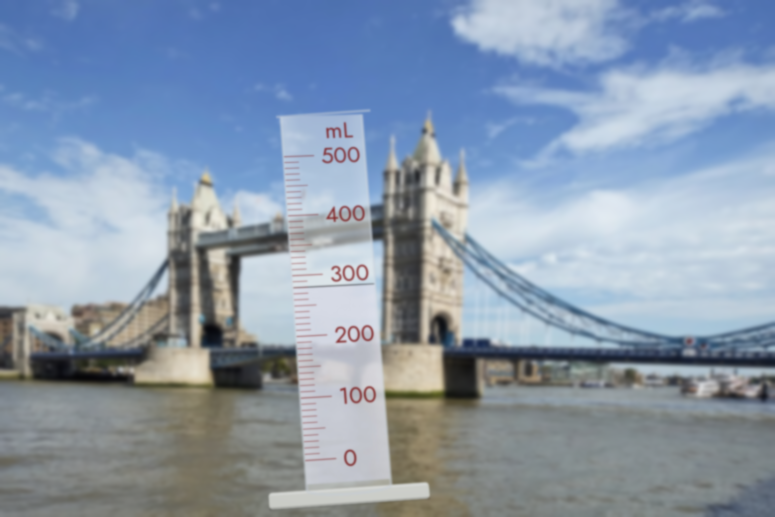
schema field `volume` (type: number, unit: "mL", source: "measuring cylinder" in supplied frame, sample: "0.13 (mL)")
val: 280 (mL)
